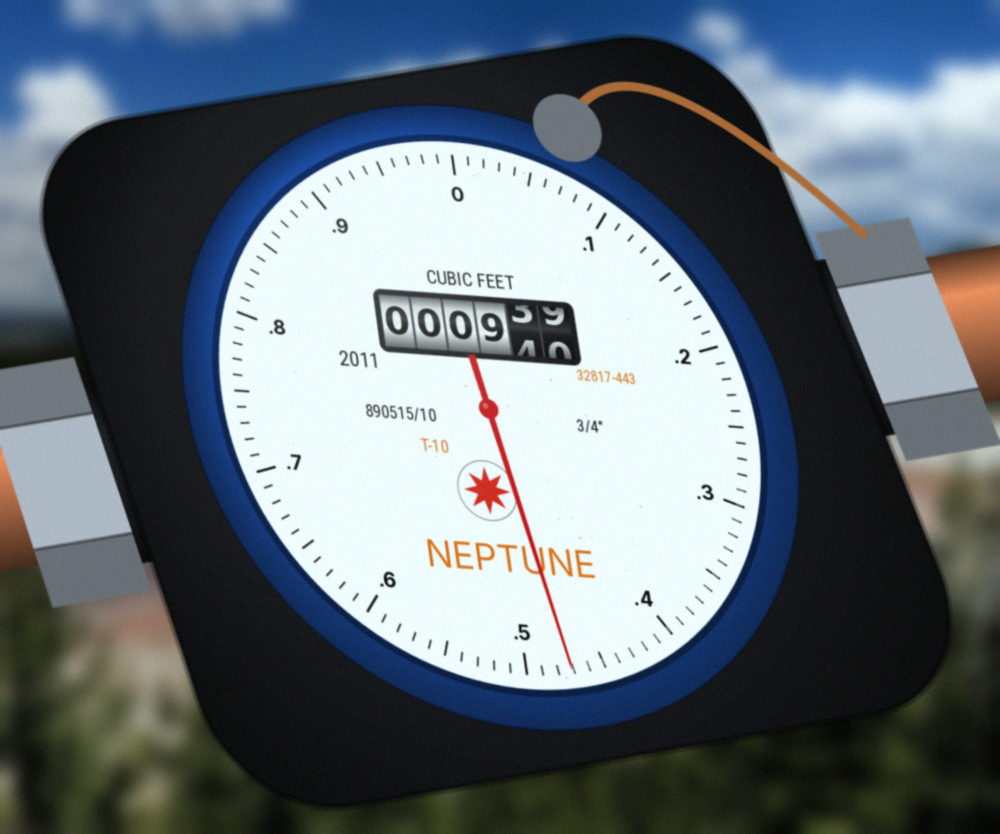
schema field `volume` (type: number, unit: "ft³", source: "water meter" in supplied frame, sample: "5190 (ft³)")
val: 939.47 (ft³)
